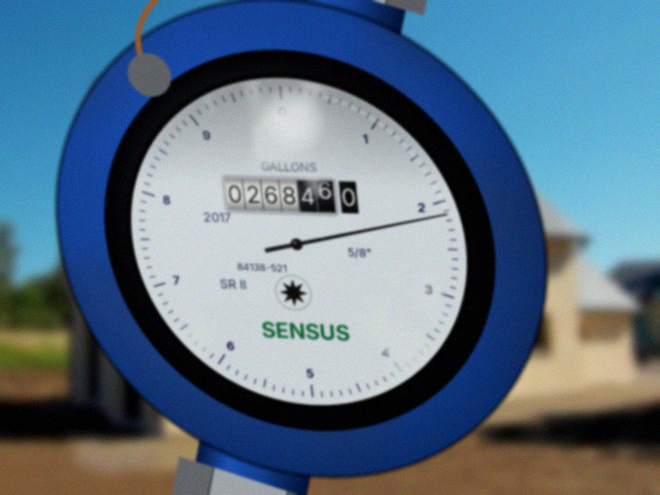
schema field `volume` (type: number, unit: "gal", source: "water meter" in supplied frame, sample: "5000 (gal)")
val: 268462.1 (gal)
